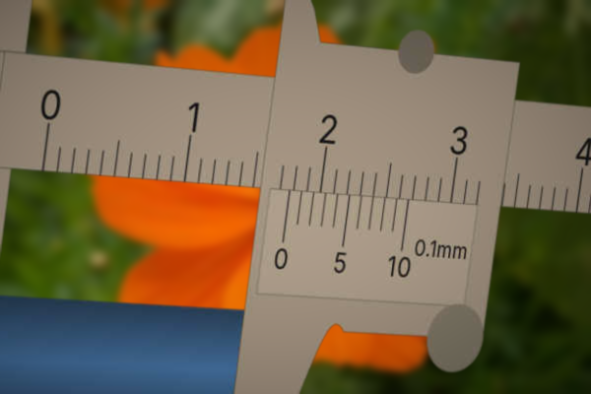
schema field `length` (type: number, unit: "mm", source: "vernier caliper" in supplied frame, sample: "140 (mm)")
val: 17.7 (mm)
